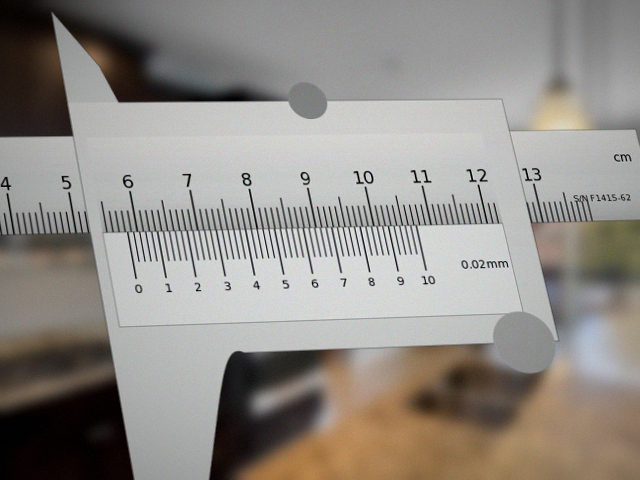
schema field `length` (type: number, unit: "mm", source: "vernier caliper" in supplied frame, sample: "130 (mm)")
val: 58.4 (mm)
